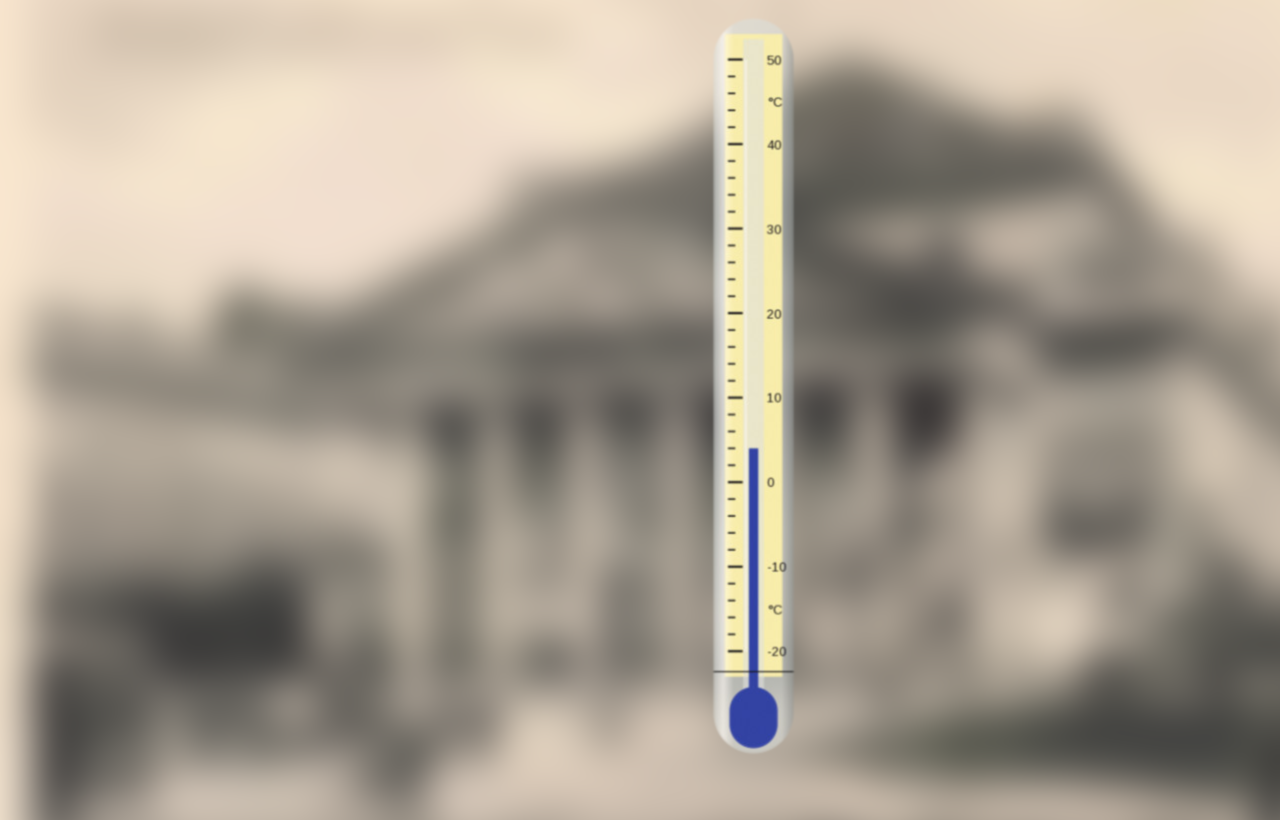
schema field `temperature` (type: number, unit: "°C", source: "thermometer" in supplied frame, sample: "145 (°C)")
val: 4 (°C)
